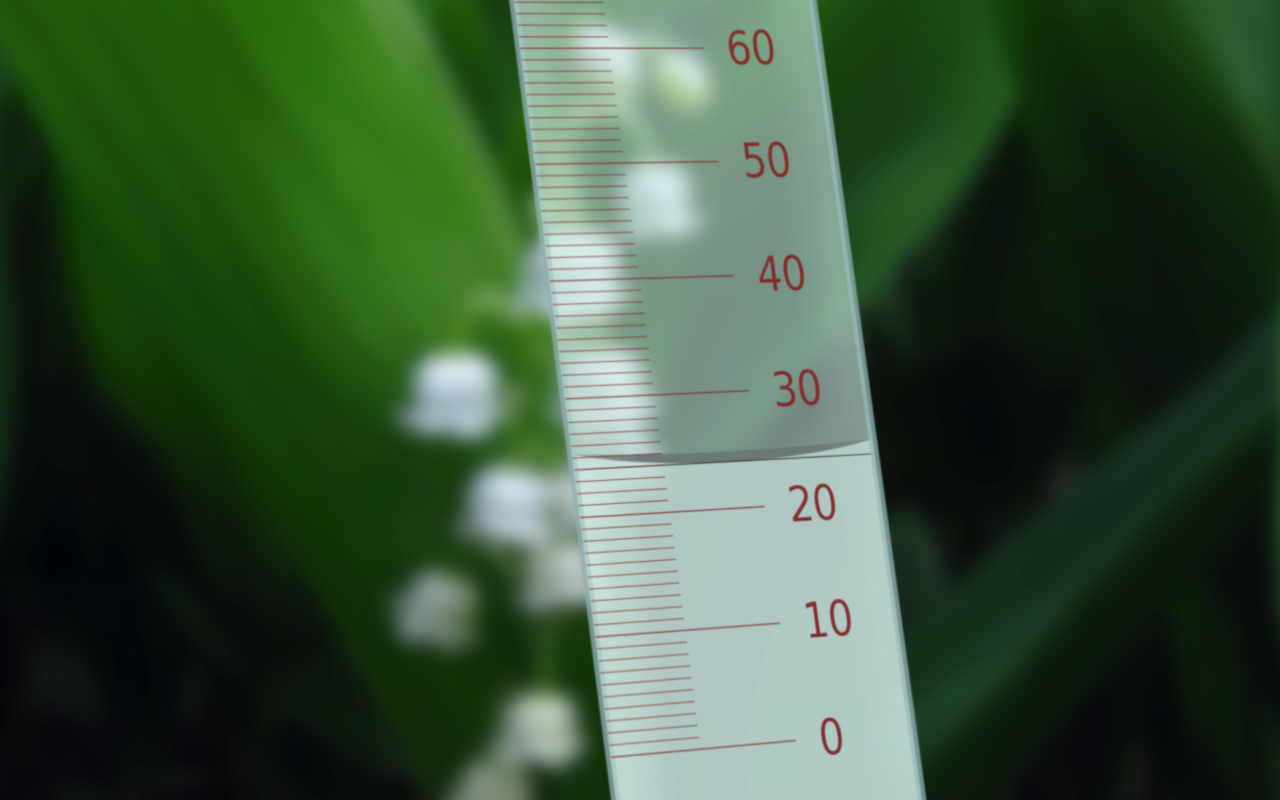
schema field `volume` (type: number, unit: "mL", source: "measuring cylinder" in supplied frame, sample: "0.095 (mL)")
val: 24 (mL)
